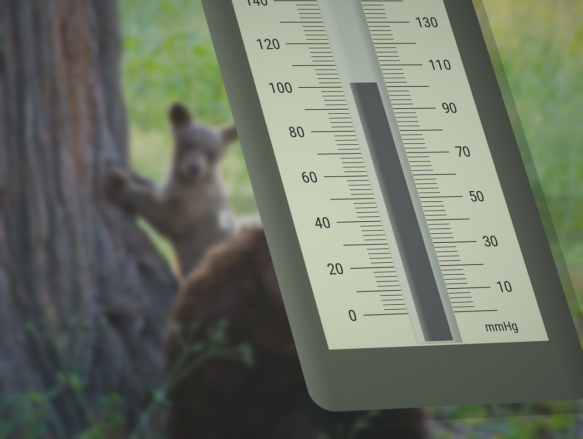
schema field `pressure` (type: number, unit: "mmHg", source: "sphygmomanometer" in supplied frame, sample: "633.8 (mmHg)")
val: 102 (mmHg)
